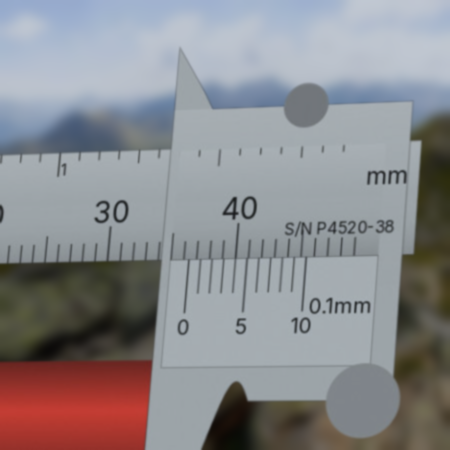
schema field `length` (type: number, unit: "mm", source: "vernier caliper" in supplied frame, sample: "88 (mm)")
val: 36.4 (mm)
